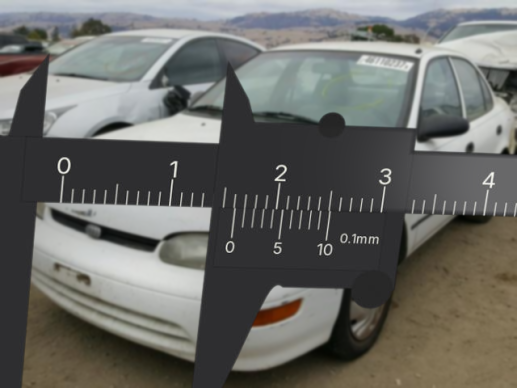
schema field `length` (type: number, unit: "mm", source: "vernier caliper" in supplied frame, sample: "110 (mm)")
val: 16.1 (mm)
